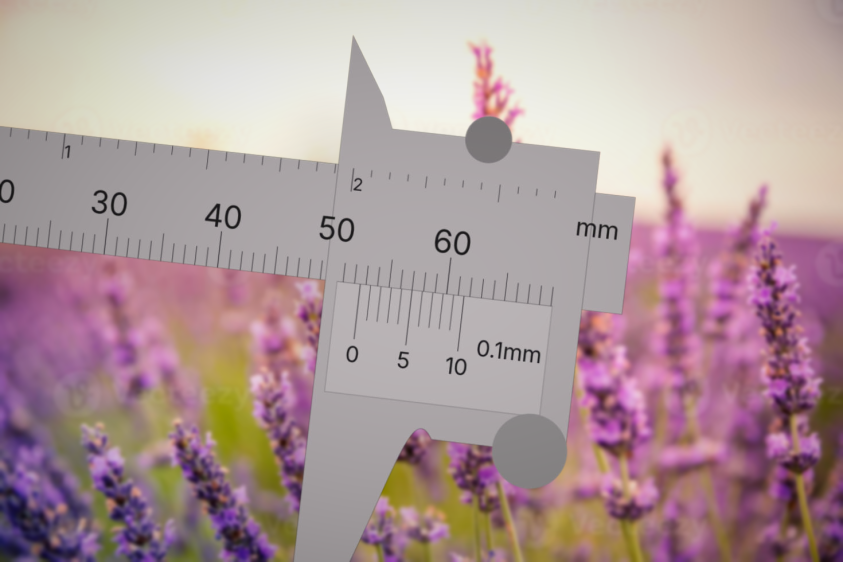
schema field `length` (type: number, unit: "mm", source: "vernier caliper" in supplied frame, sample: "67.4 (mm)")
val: 52.5 (mm)
